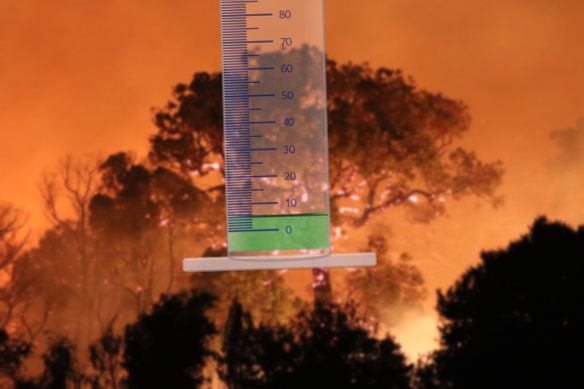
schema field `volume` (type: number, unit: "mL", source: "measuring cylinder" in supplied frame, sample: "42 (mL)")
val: 5 (mL)
